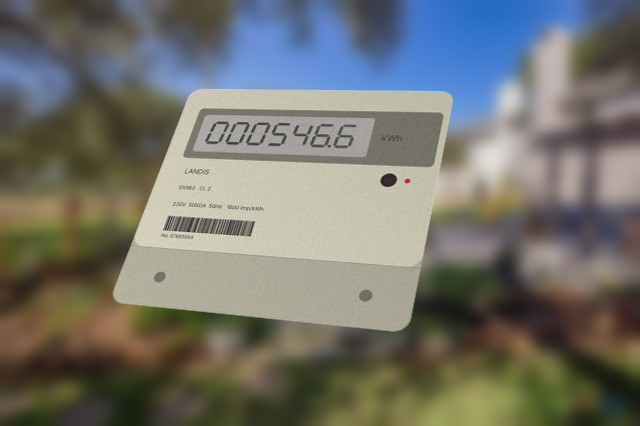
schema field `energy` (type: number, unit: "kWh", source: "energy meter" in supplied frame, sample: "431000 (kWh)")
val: 546.6 (kWh)
